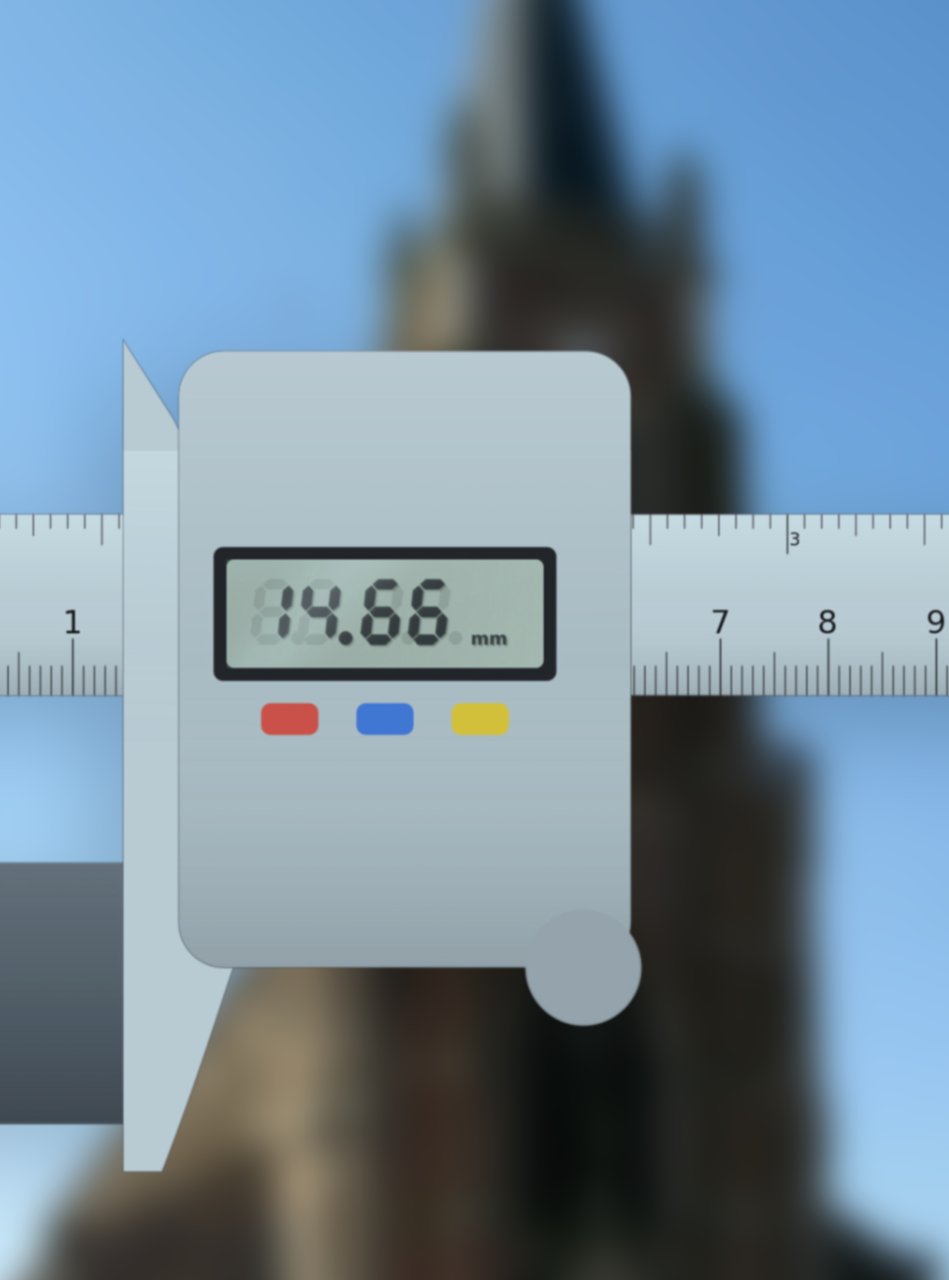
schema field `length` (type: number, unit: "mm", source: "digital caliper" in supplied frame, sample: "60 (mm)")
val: 14.66 (mm)
